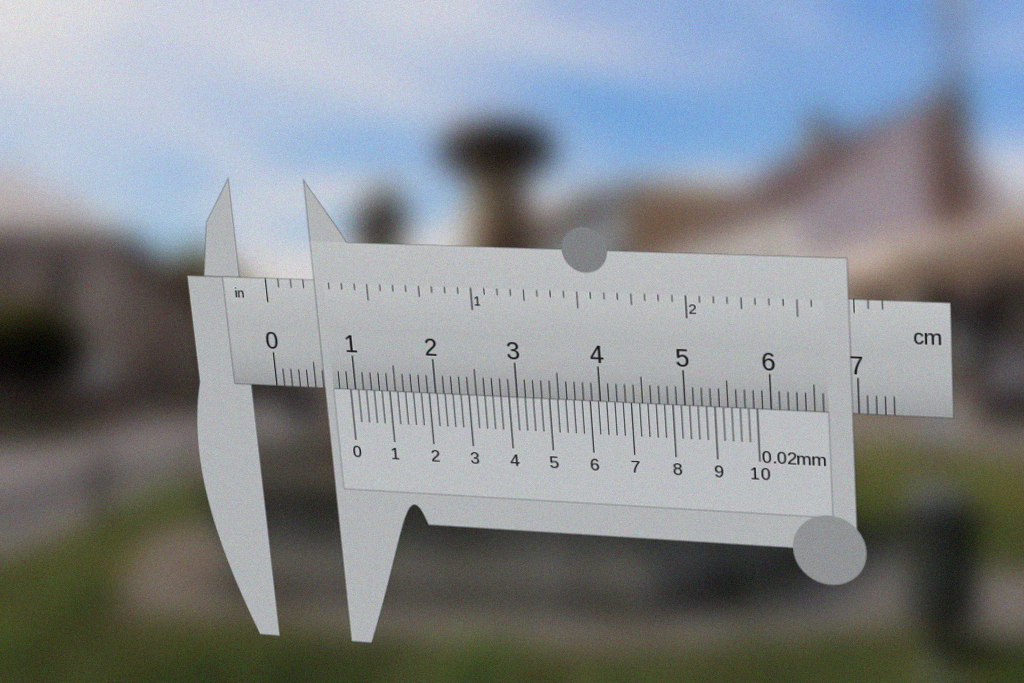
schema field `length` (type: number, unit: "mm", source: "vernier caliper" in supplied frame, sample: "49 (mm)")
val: 9.4 (mm)
